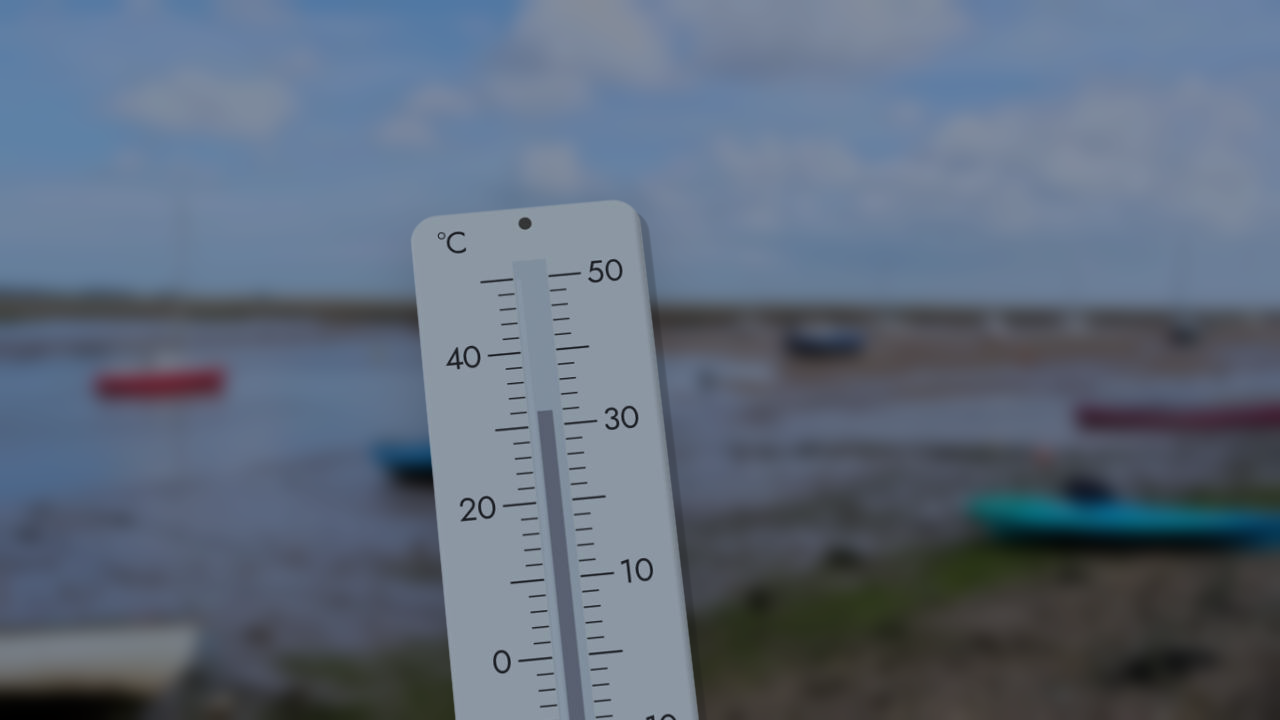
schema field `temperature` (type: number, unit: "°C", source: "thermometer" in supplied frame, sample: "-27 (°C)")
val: 32 (°C)
